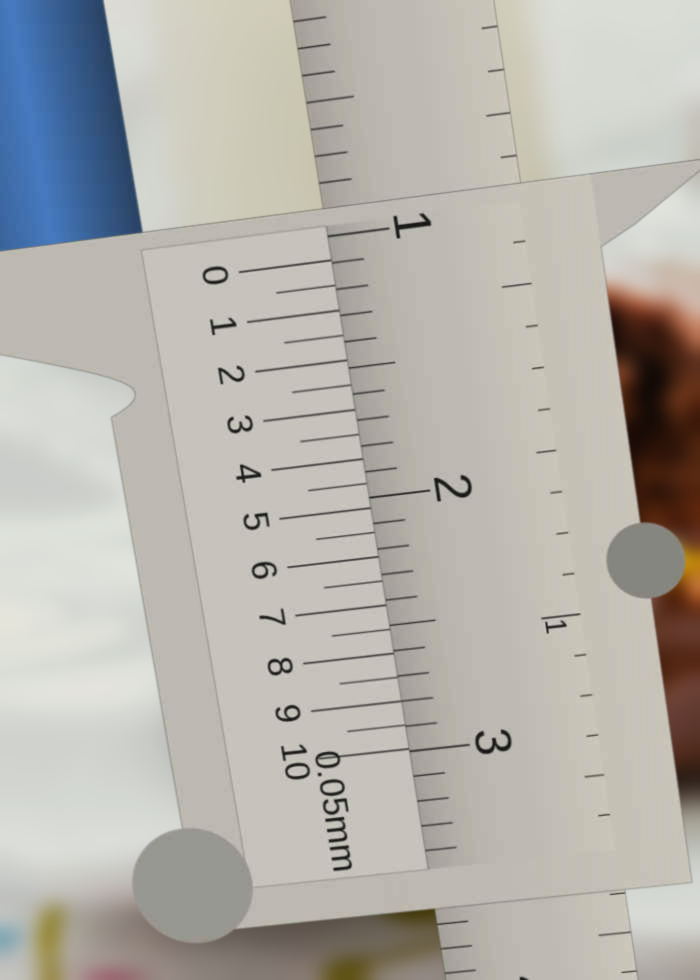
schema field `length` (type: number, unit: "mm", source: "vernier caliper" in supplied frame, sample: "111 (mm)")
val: 10.9 (mm)
